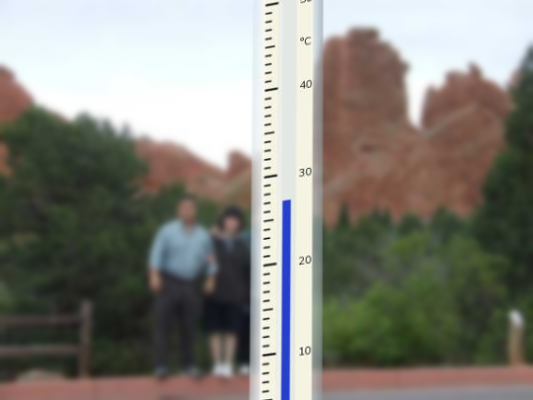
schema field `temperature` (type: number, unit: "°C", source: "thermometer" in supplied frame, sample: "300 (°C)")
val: 27 (°C)
